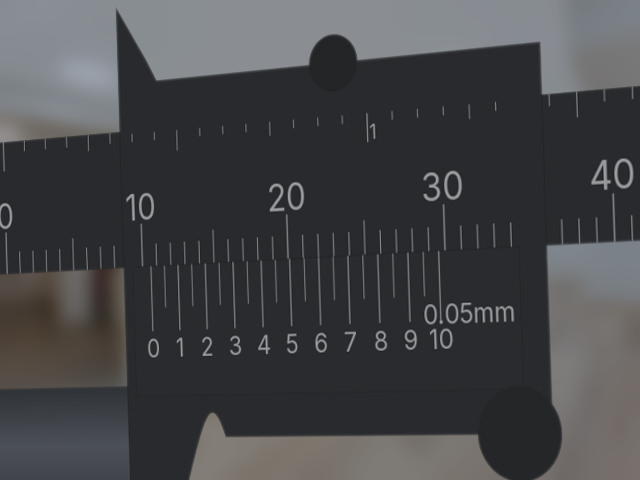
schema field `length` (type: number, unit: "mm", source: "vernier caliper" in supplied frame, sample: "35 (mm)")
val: 10.6 (mm)
